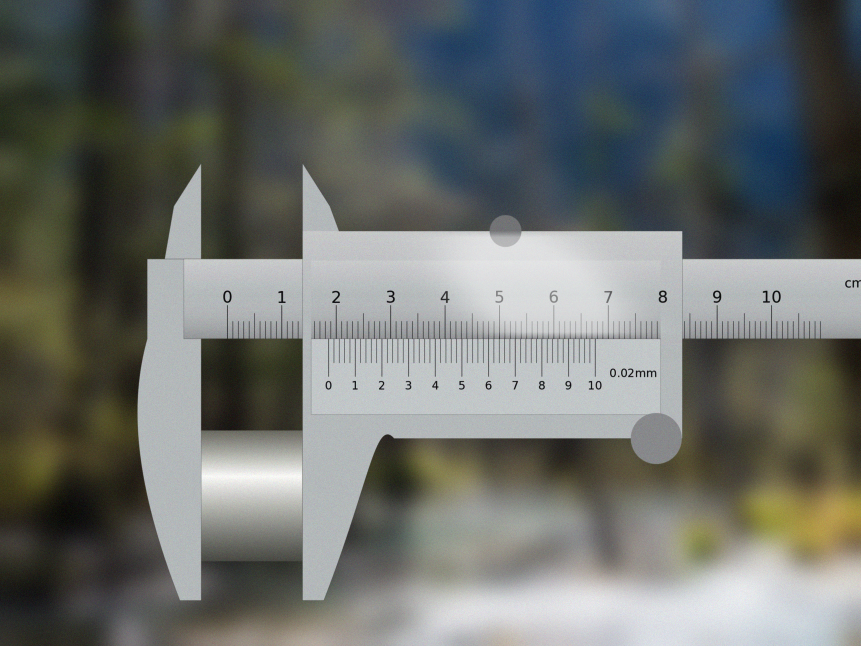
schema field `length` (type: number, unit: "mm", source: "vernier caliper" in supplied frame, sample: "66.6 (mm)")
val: 18.6 (mm)
